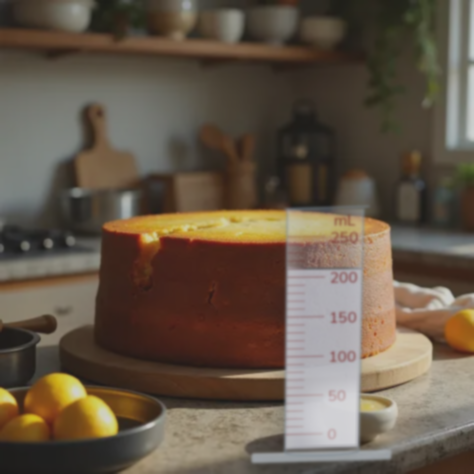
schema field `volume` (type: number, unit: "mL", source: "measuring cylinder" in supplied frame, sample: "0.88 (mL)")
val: 210 (mL)
